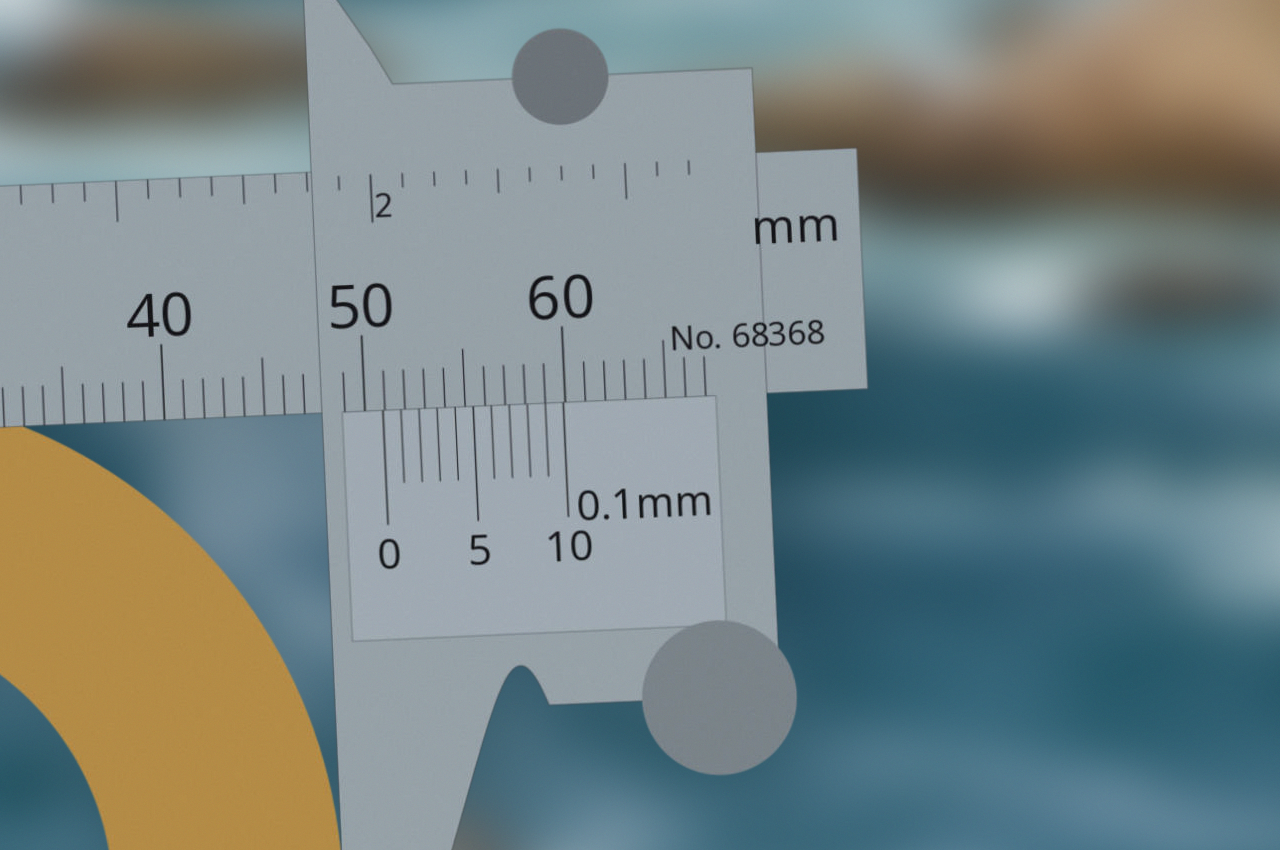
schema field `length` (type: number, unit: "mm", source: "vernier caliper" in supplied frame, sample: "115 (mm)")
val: 50.9 (mm)
